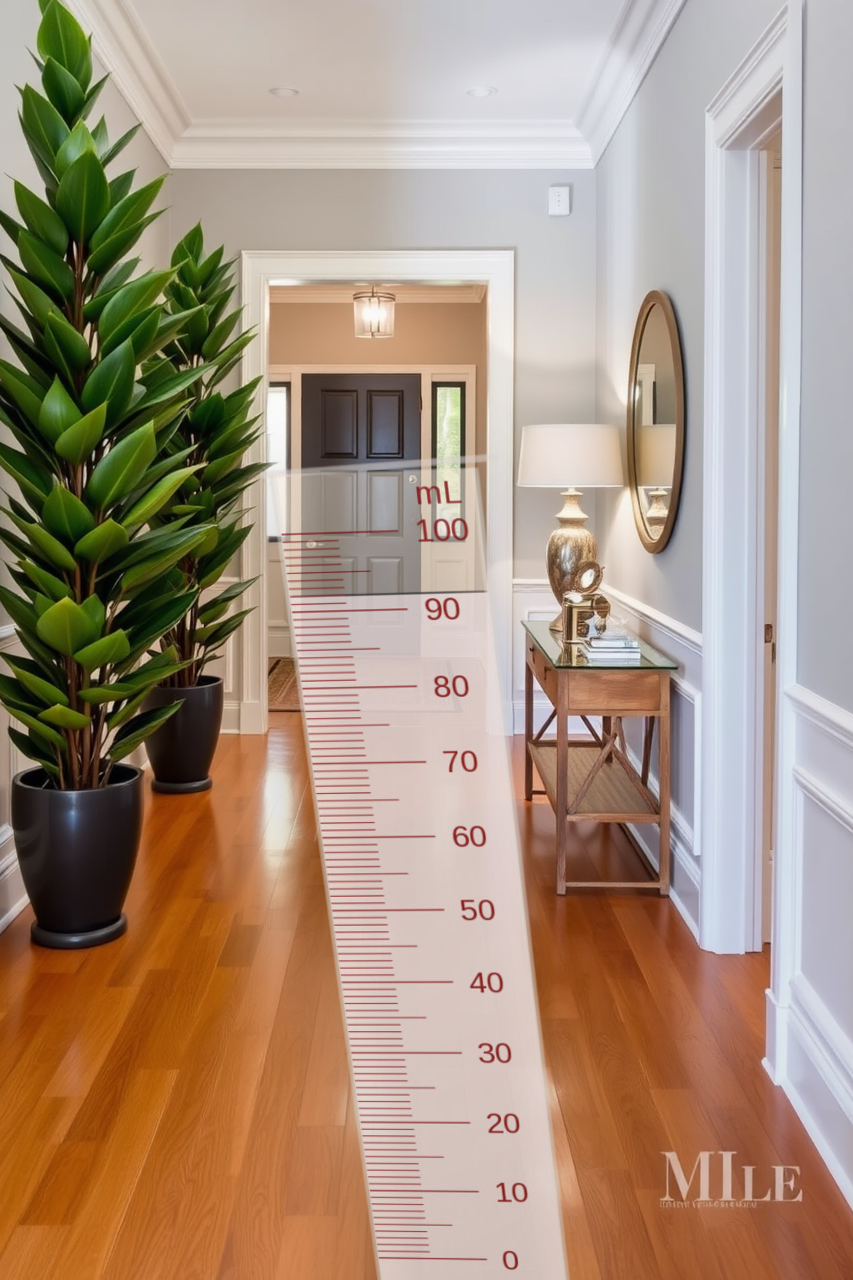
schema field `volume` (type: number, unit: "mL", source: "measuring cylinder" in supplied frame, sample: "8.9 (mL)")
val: 92 (mL)
